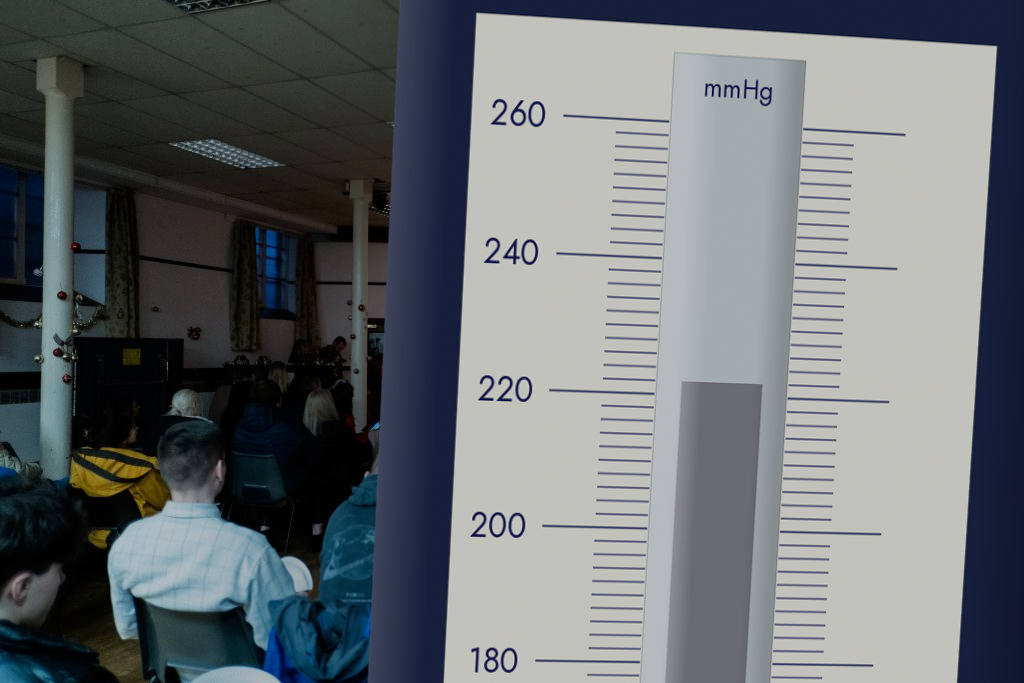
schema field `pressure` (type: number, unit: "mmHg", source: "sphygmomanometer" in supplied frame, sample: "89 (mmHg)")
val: 222 (mmHg)
